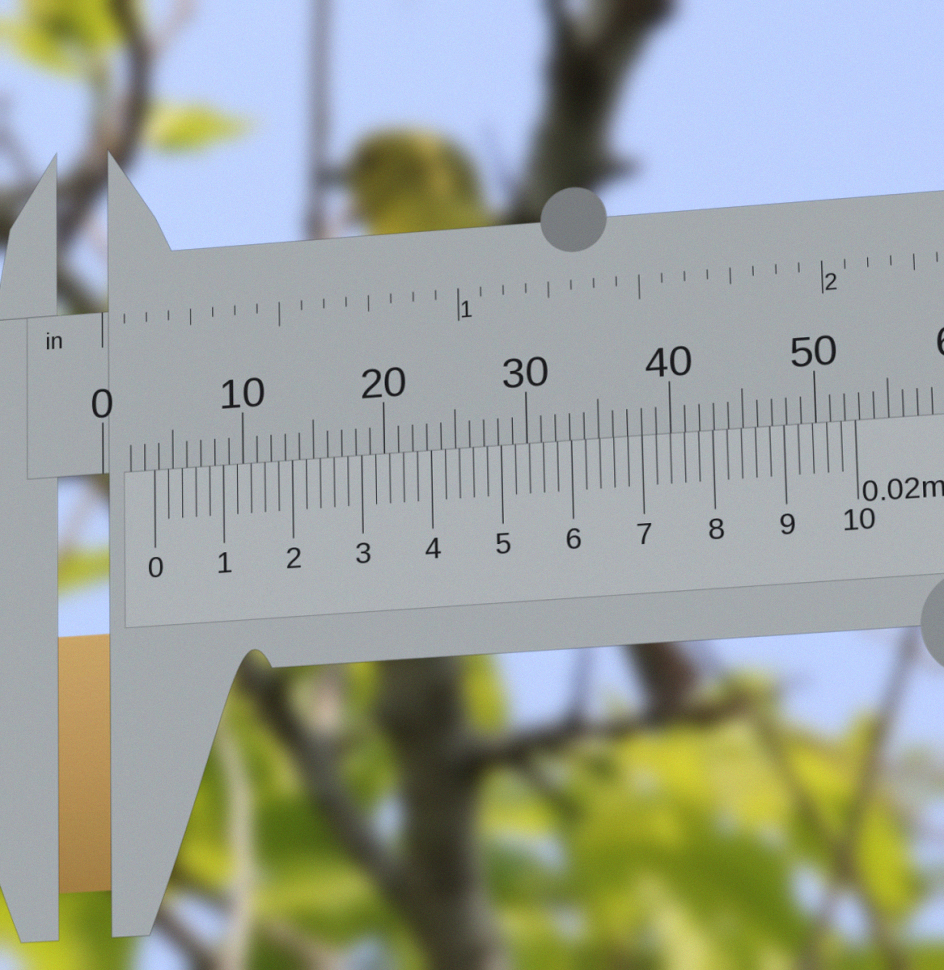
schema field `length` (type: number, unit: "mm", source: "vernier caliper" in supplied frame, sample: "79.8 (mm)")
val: 3.7 (mm)
